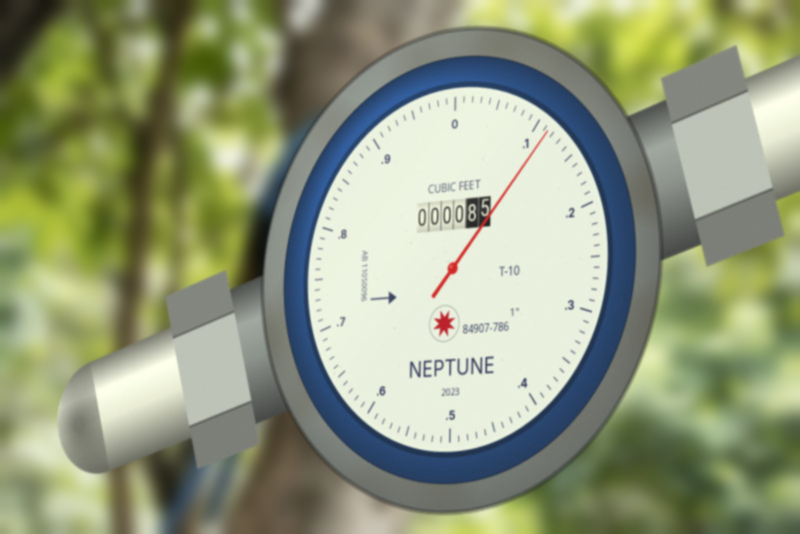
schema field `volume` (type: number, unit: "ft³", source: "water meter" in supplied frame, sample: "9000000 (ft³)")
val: 85.11 (ft³)
